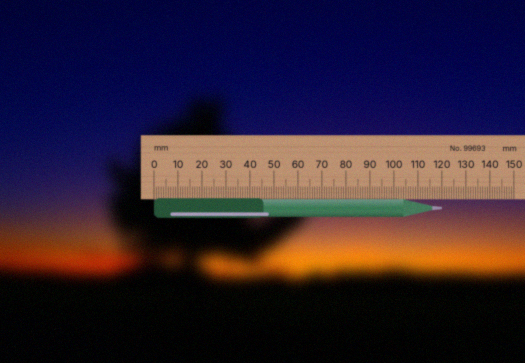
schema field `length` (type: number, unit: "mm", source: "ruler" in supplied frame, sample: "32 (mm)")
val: 120 (mm)
